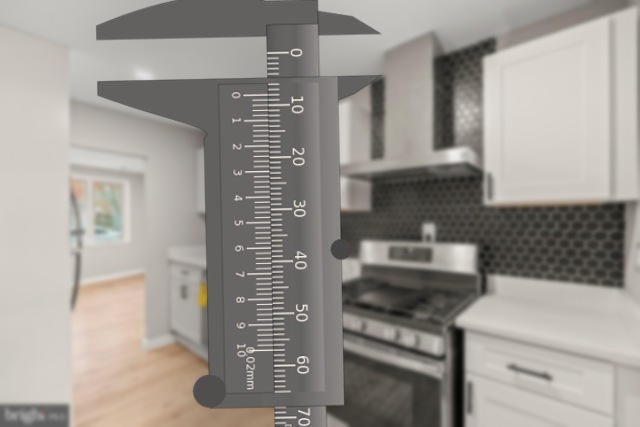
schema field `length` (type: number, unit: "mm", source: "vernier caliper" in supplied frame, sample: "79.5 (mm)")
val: 8.0 (mm)
